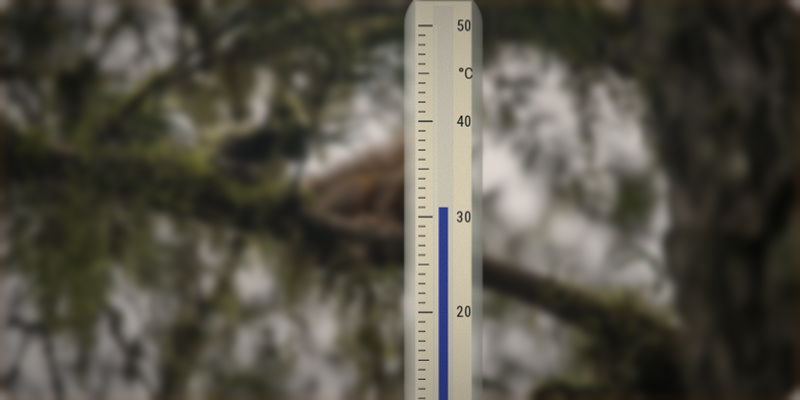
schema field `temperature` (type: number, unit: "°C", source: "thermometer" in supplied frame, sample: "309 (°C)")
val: 31 (°C)
